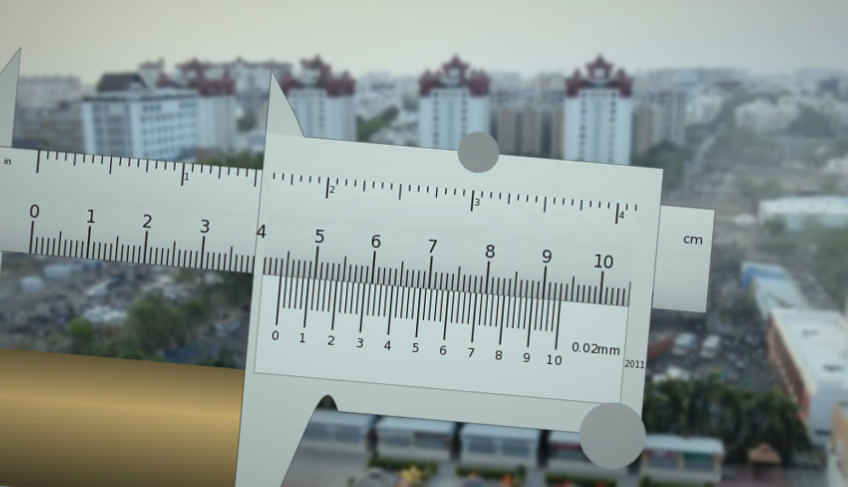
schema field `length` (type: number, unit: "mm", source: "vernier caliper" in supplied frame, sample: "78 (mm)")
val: 44.0 (mm)
